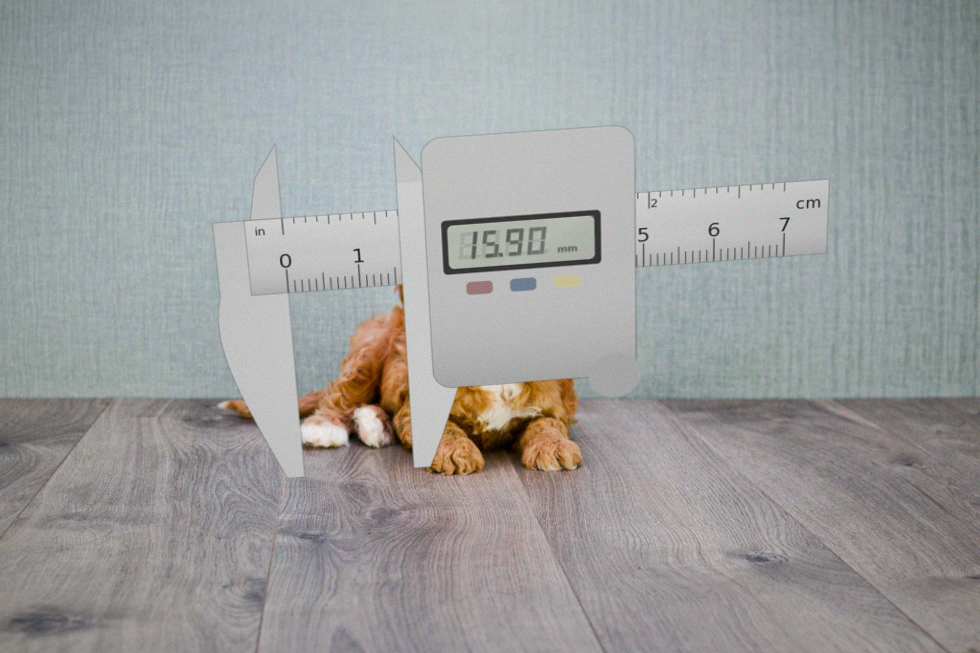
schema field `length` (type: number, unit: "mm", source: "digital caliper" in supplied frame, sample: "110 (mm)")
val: 15.90 (mm)
